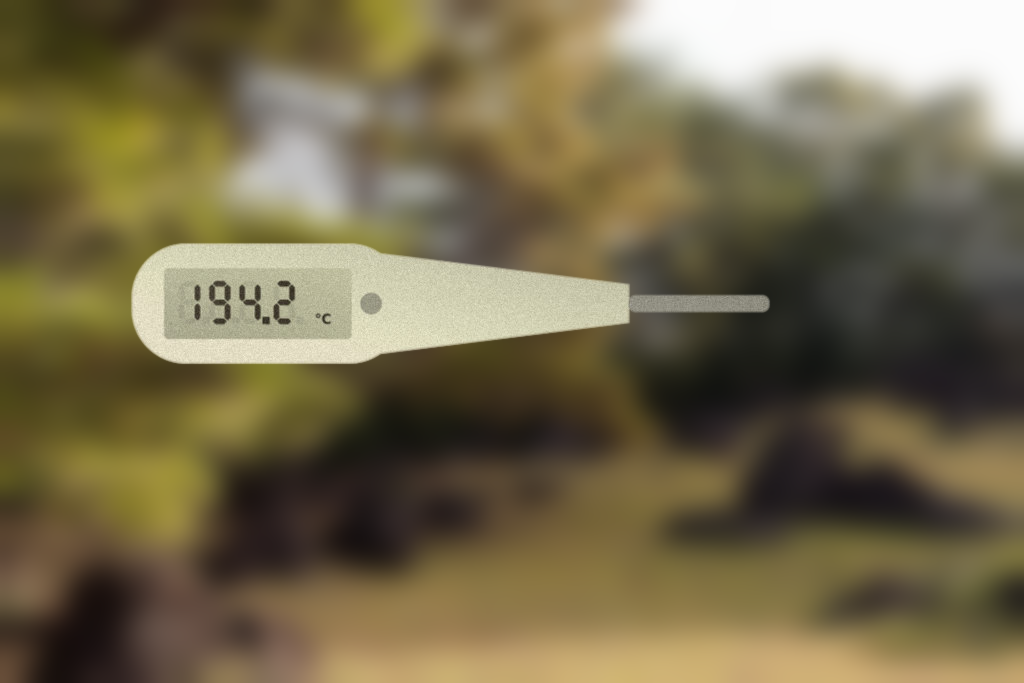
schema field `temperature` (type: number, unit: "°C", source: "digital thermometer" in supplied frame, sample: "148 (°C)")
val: 194.2 (°C)
